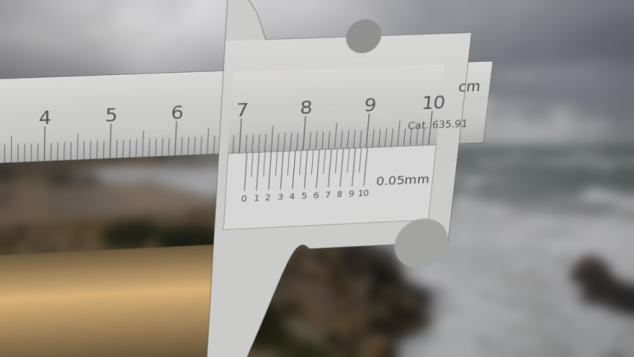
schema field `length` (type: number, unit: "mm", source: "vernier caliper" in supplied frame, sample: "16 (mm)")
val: 71.2 (mm)
